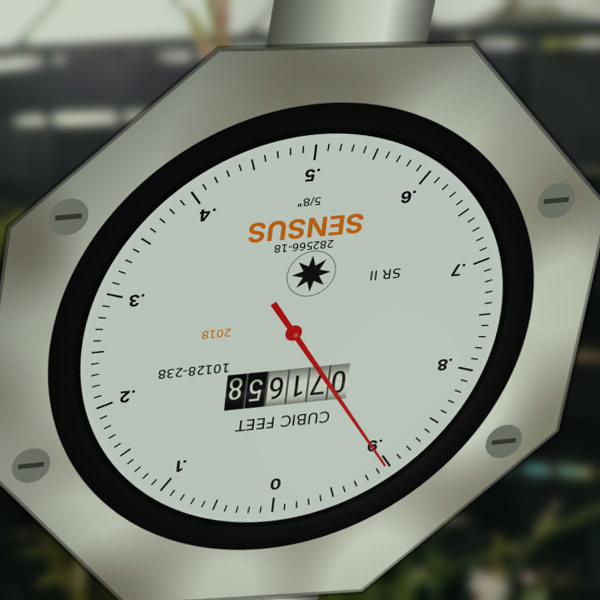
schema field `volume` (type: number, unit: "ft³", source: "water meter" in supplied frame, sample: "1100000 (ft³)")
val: 71657.90 (ft³)
